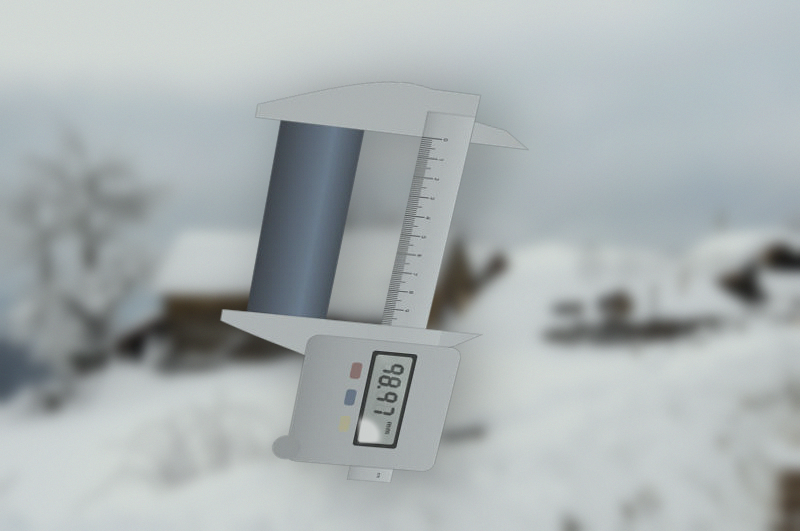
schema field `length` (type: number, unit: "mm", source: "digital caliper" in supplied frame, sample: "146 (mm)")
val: 98.97 (mm)
